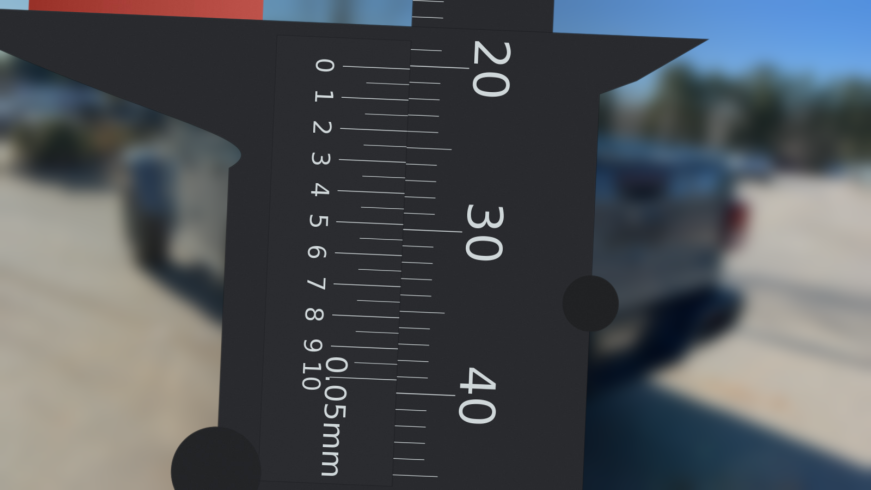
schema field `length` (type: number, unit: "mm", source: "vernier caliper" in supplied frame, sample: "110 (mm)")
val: 20.2 (mm)
